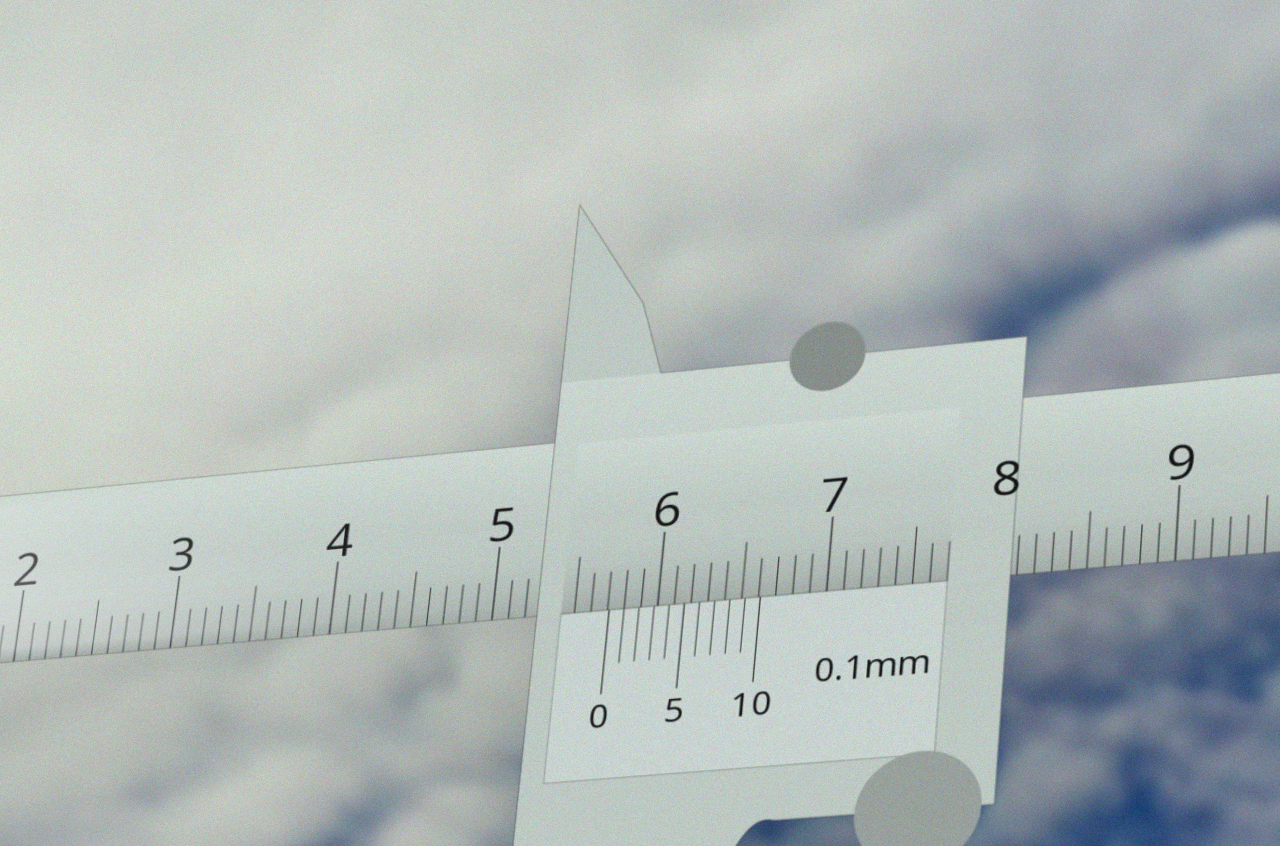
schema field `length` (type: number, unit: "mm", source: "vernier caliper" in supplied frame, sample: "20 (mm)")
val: 57.1 (mm)
